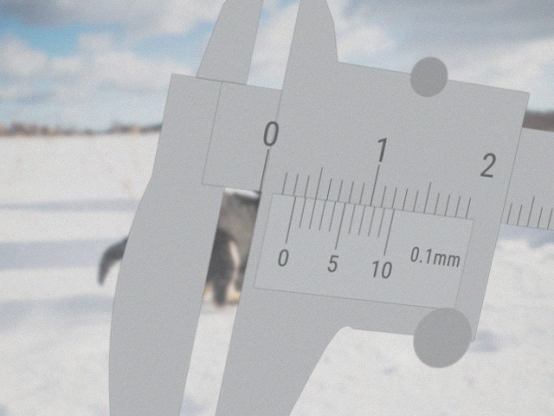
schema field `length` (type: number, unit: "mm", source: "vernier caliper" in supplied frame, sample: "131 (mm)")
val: 3.2 (mm)
